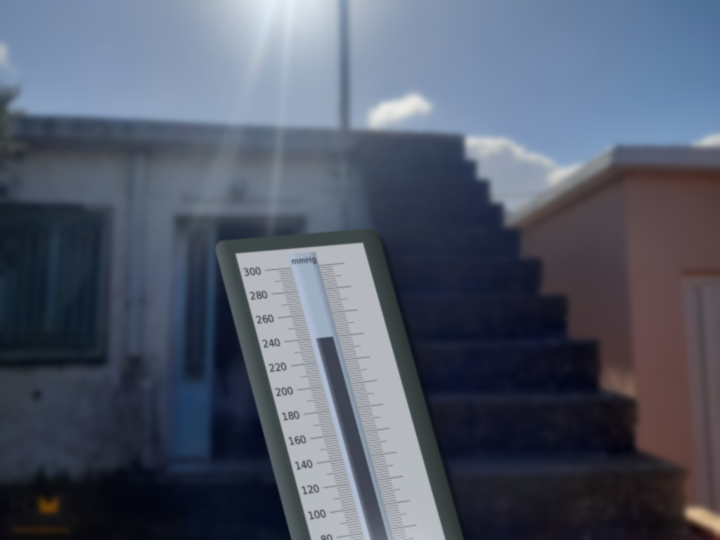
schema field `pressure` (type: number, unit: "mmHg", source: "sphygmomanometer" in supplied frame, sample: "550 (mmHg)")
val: 240 (mmHg)
